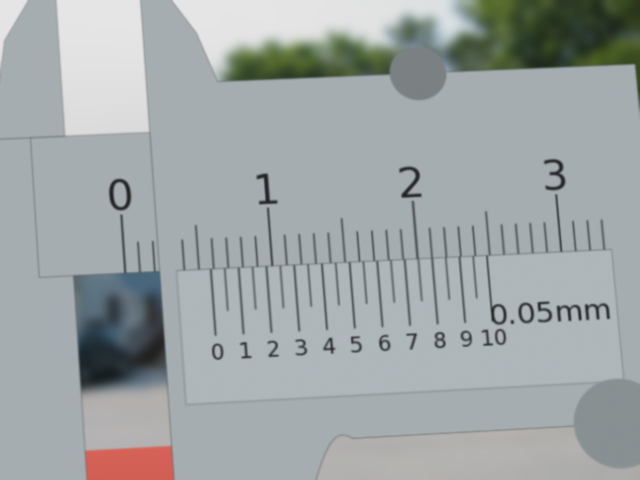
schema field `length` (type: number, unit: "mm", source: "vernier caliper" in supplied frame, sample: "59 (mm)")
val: 5.8 (mm)
